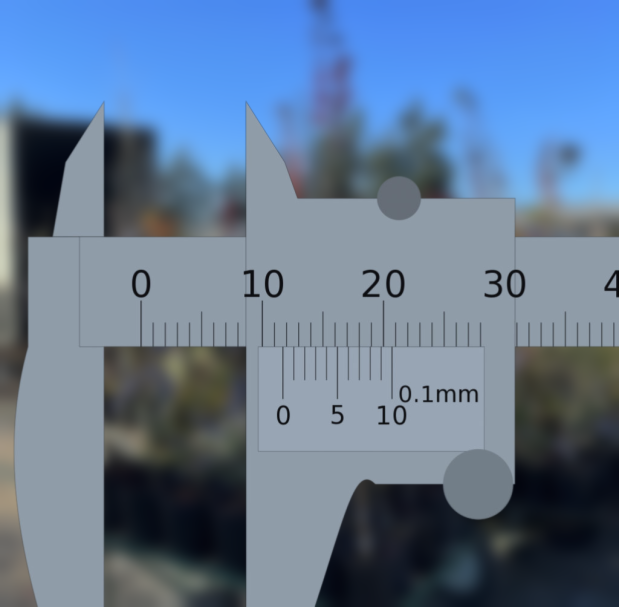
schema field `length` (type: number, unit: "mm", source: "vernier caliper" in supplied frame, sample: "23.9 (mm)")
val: 11.7 (mm)
